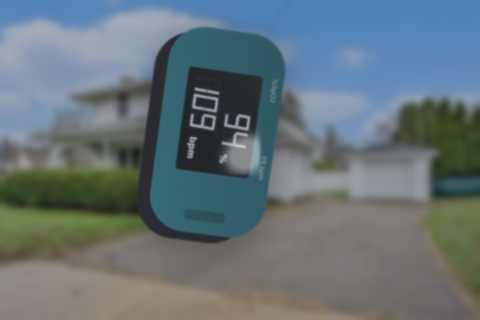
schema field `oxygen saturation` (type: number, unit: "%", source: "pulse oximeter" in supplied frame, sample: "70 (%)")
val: 94 (%)
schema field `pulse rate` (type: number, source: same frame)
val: 109 (bpm)
